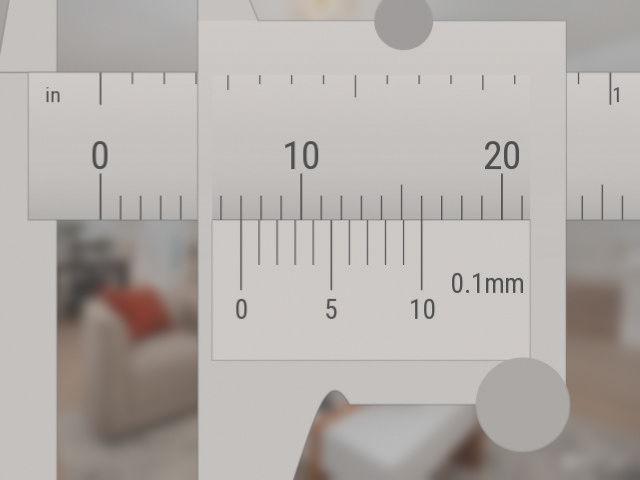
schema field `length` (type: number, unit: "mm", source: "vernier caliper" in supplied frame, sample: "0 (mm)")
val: 7.0 (mm)
